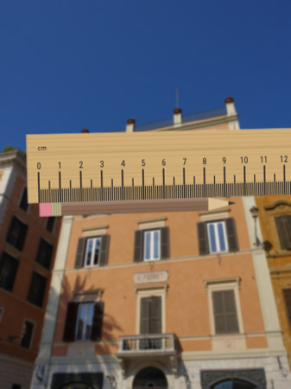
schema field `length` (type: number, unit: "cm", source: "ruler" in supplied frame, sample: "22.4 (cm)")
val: 9.5 (cm)
